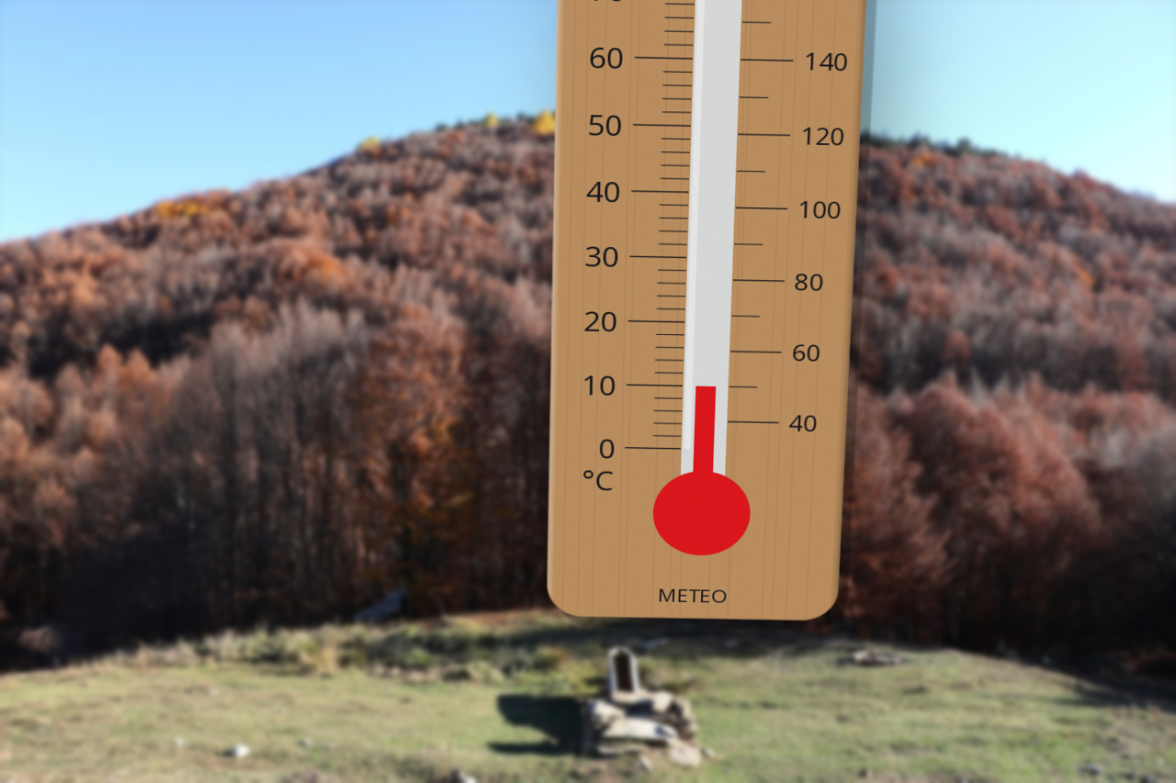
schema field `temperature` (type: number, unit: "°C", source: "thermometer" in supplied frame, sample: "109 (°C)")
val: 10 (°C)
